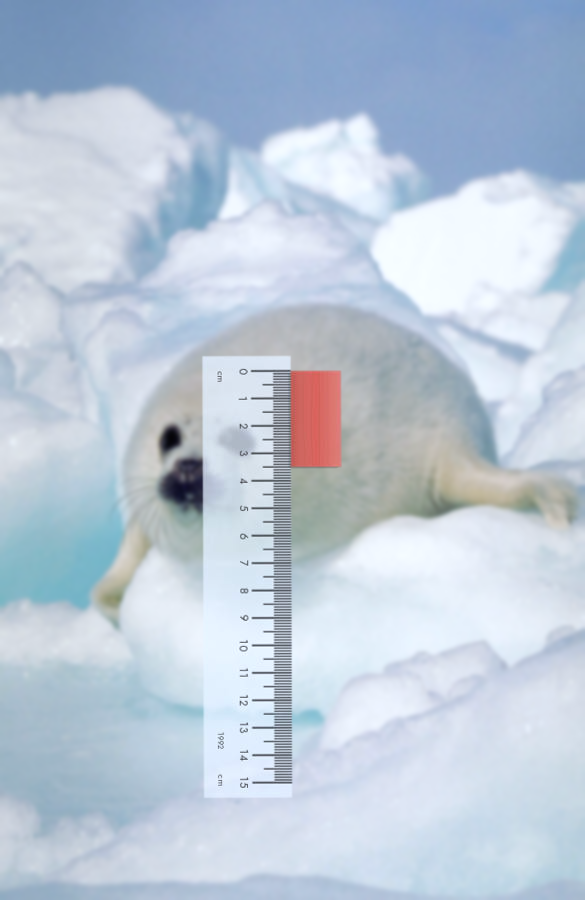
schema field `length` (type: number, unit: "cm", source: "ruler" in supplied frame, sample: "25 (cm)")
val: 3.5 (cm)
